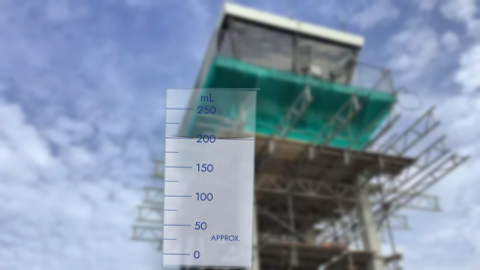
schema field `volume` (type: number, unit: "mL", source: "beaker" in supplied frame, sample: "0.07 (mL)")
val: 200 (mL)
